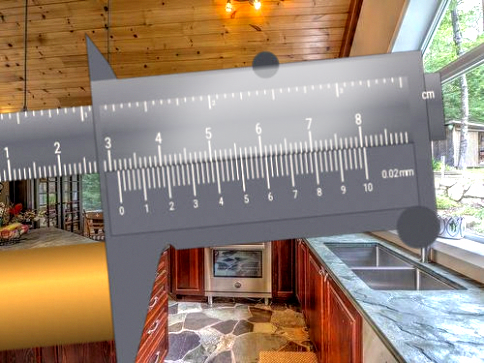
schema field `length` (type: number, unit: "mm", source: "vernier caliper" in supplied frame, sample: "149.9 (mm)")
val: 31.5 (mm)
